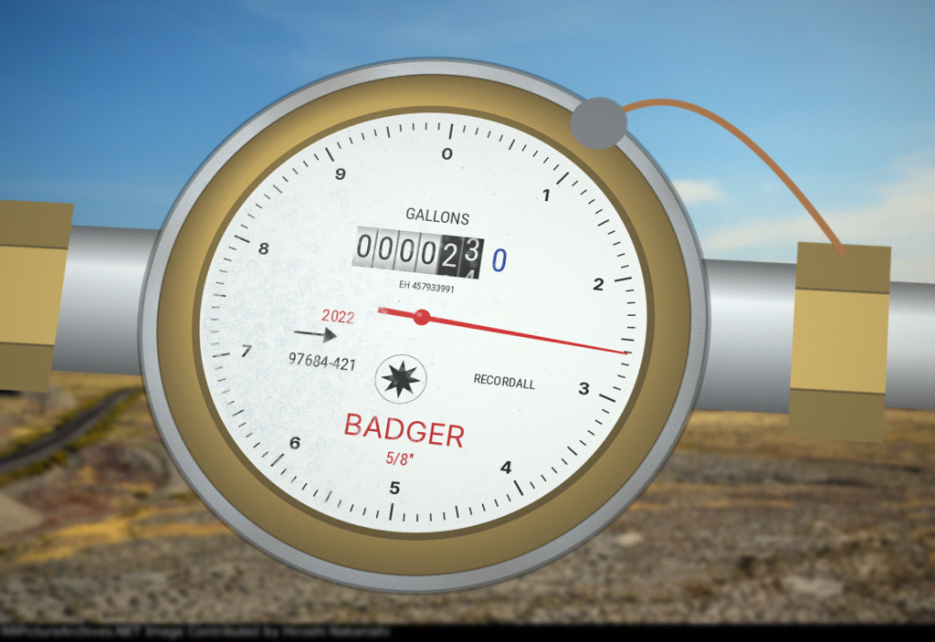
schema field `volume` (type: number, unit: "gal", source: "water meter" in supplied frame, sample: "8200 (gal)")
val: 232.6 (gal)
